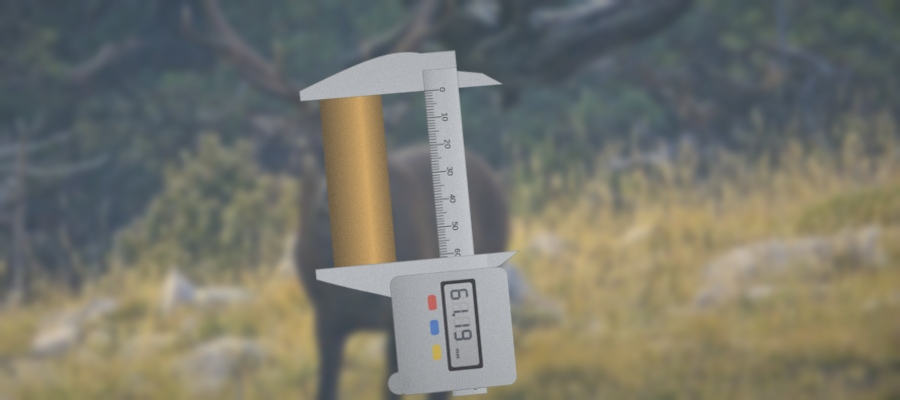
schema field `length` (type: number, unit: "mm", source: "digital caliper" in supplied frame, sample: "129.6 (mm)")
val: 61.19 (mm)
